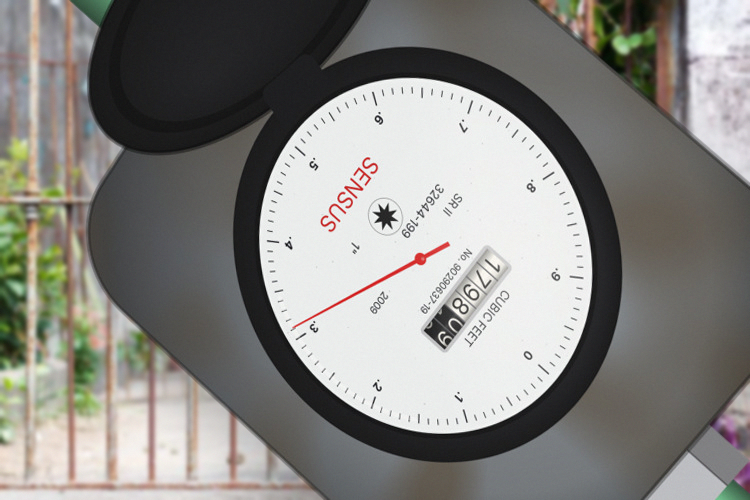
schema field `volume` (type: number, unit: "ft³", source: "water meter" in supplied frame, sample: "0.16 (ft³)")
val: 179809.31 (ft³)
